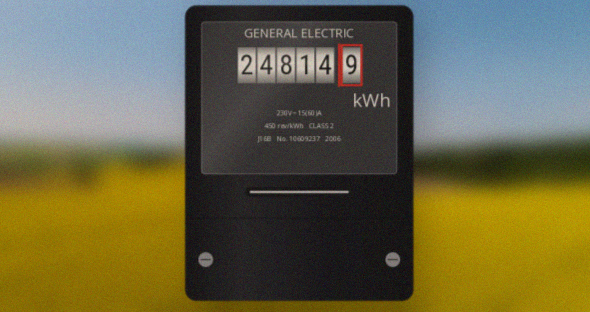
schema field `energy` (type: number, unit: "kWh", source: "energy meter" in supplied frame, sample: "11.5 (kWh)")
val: 24814.9 (kWh)
